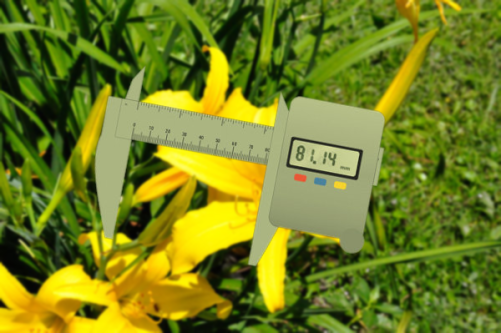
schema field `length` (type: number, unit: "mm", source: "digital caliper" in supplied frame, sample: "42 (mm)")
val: 81.14 (mm)
